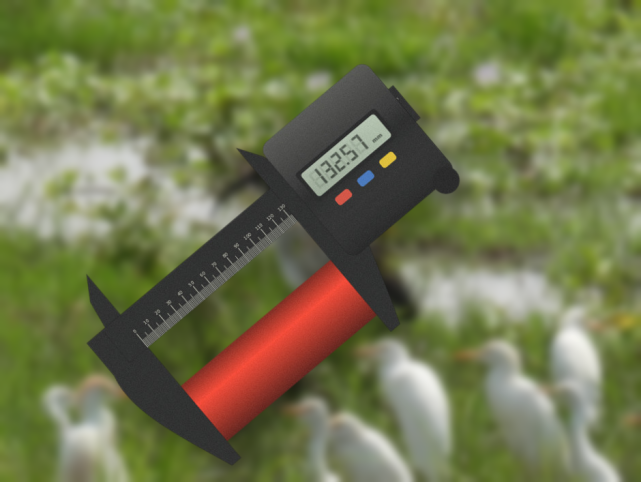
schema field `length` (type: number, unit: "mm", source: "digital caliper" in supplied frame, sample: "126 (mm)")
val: 132.57 (mm)
